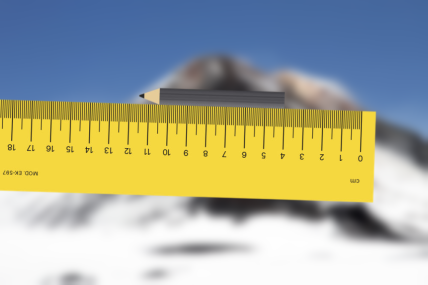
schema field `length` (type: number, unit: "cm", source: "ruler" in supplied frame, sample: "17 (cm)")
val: 7.5 (cm)
